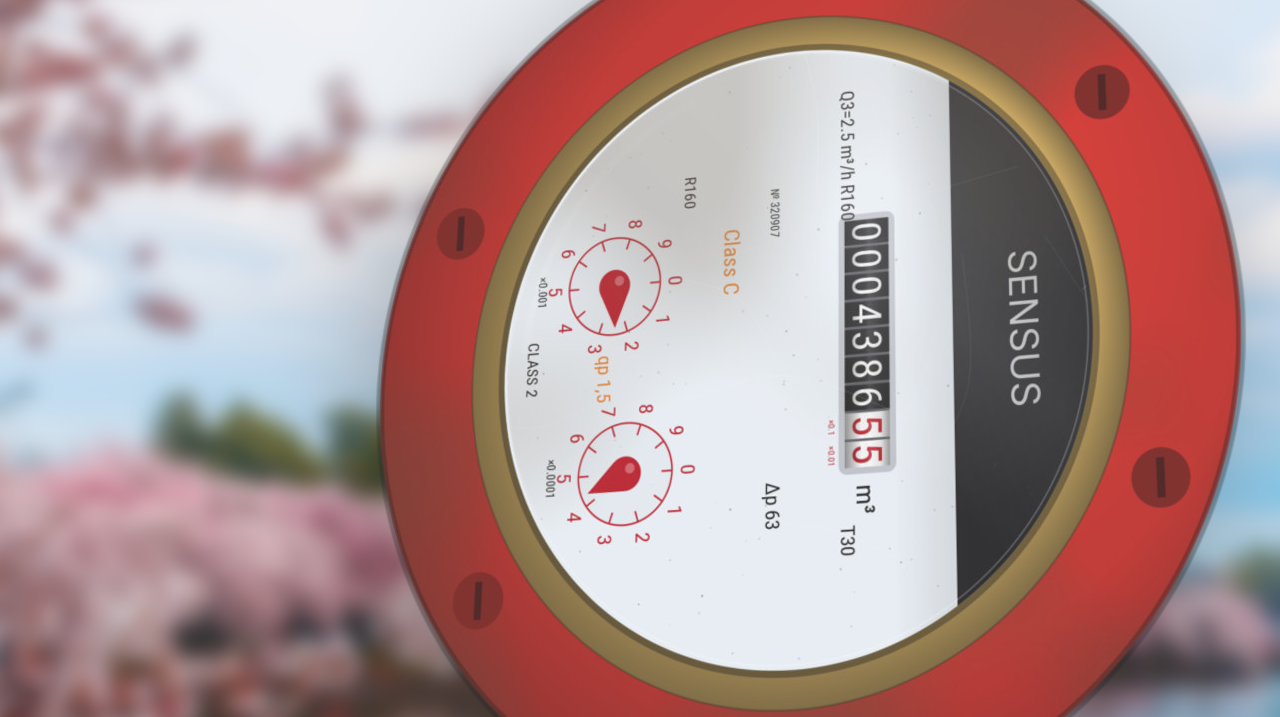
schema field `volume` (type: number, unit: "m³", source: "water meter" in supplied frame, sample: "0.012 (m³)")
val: 4386.5524 (m³)
